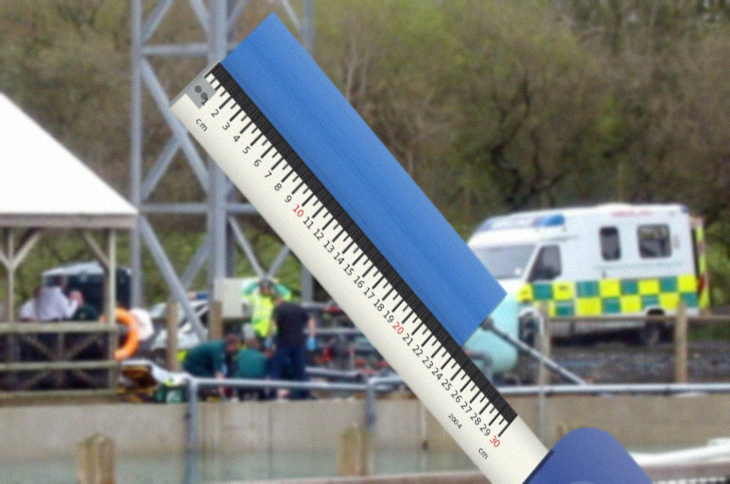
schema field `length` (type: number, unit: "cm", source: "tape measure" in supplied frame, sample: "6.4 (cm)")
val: 24 (cm)
